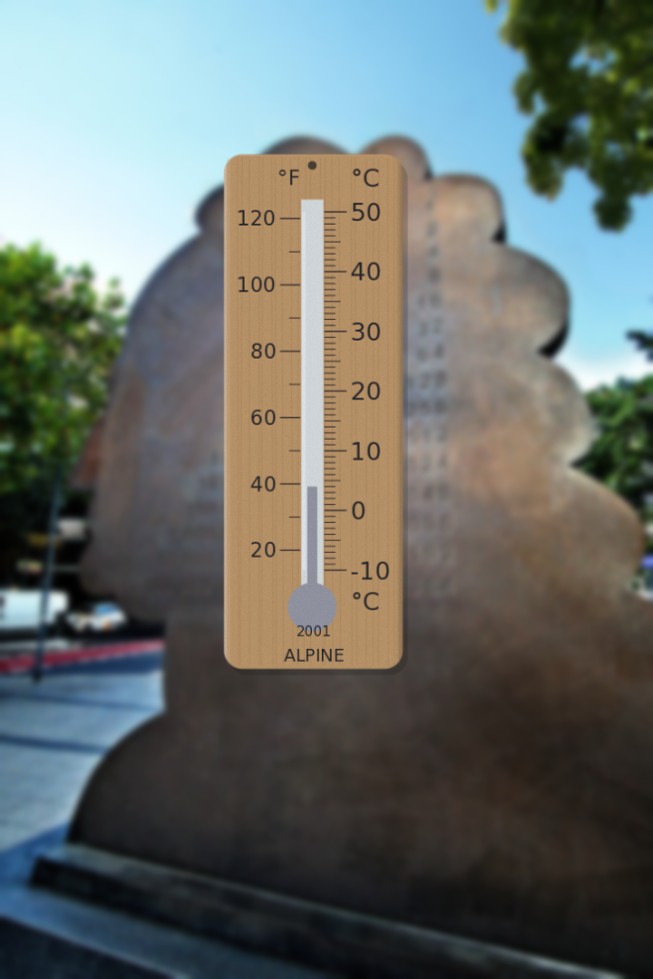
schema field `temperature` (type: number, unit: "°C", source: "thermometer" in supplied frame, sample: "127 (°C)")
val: 4 (°C)
